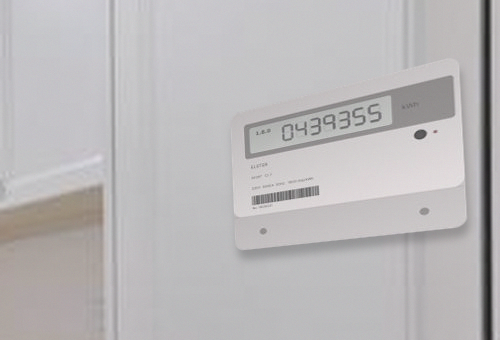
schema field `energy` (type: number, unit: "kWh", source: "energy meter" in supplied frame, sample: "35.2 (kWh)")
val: 439355 (kWh)
